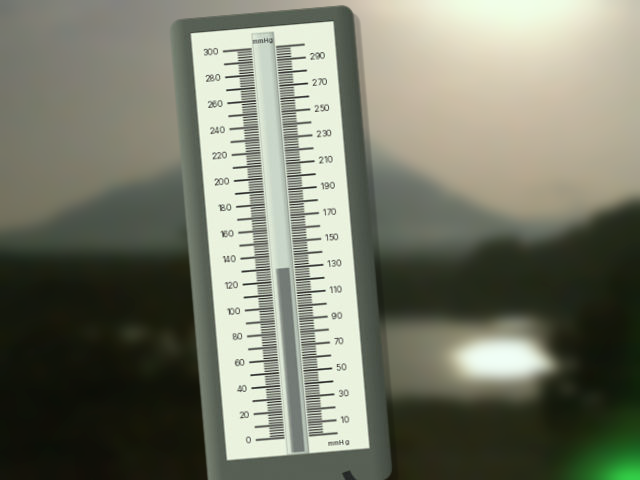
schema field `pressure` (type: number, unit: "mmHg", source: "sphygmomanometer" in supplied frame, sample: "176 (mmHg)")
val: 130 (mmHg)
